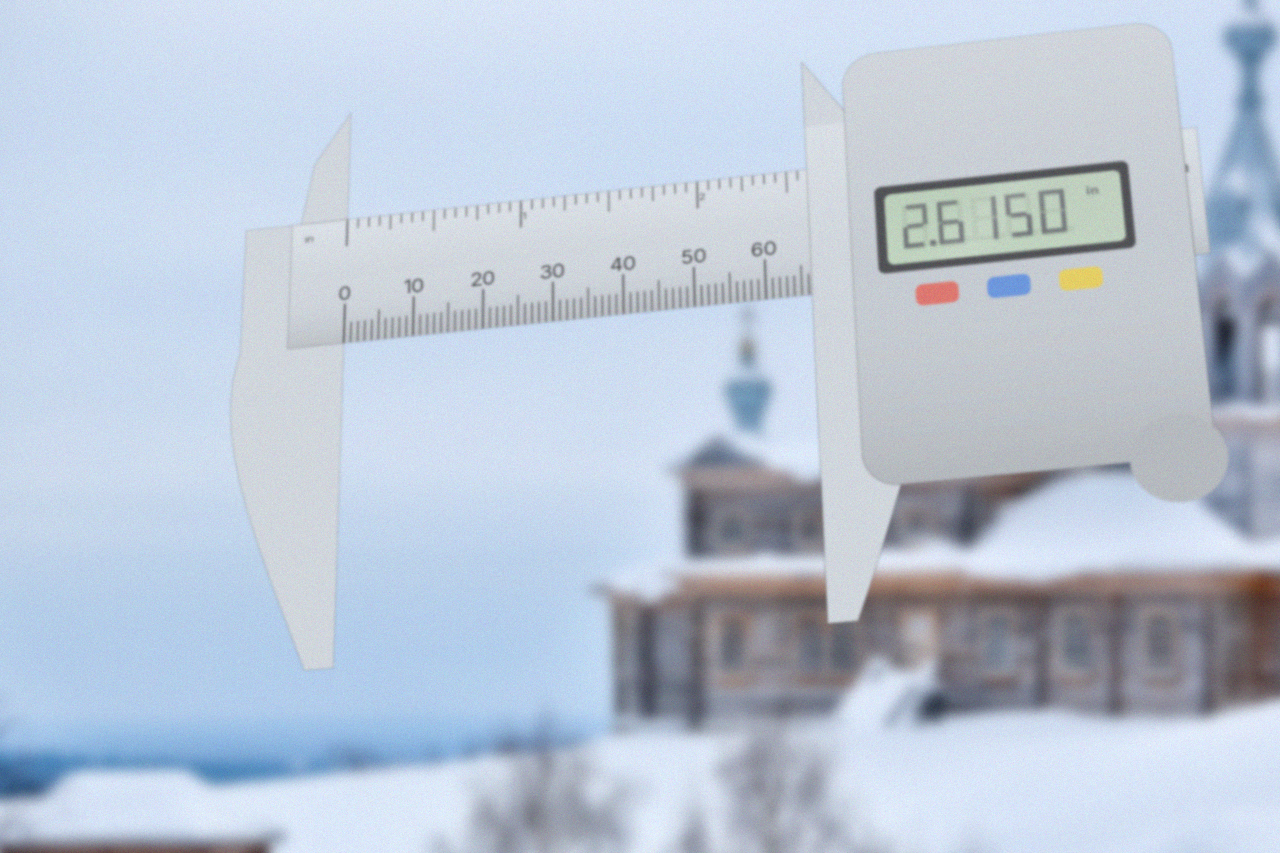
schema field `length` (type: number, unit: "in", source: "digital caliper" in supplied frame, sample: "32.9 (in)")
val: 2.6150 (in)
